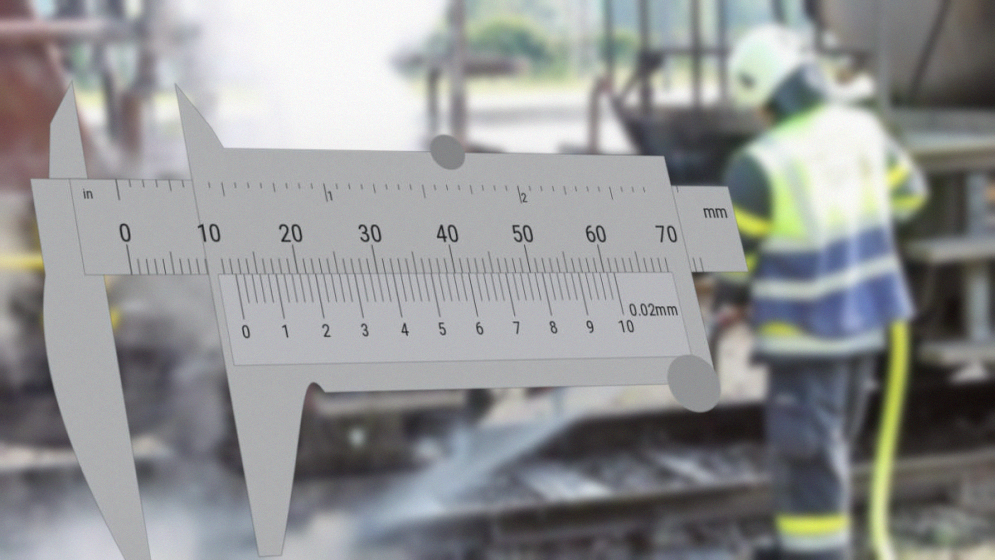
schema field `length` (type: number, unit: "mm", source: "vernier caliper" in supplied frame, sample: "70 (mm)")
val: 12.4 (mm)
